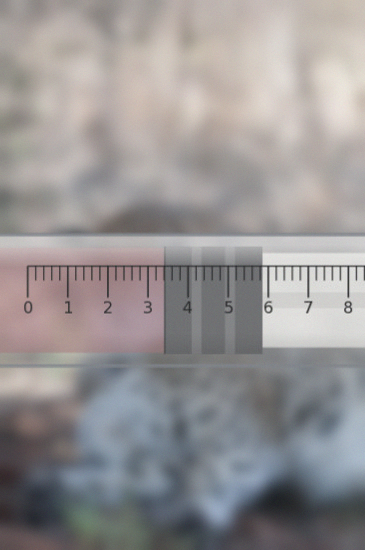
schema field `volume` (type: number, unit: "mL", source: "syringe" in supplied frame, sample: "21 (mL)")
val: 3.4 (mL)
